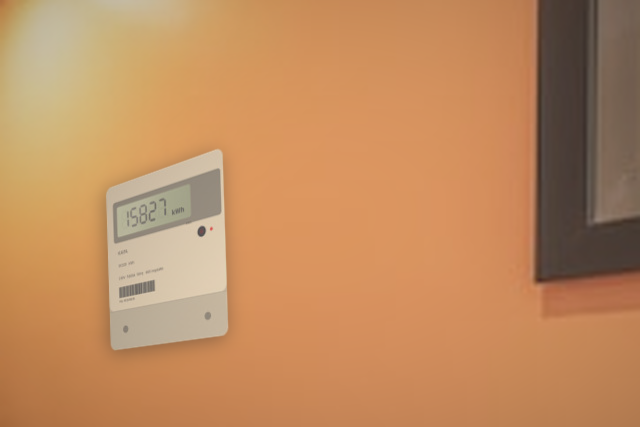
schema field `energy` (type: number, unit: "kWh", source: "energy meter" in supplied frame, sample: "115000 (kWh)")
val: 15827 (kWh)
